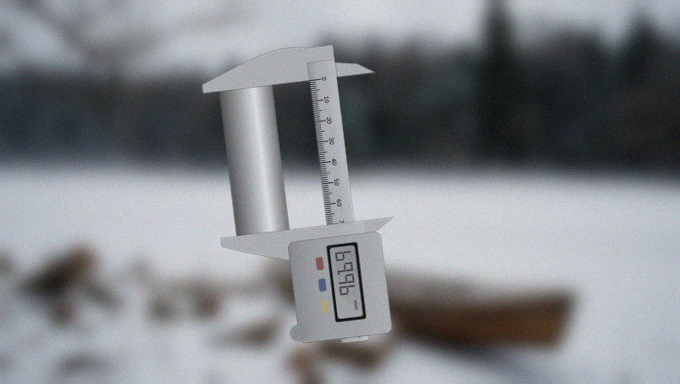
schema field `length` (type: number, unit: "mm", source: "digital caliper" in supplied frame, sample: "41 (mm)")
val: 69.96 (mm)
